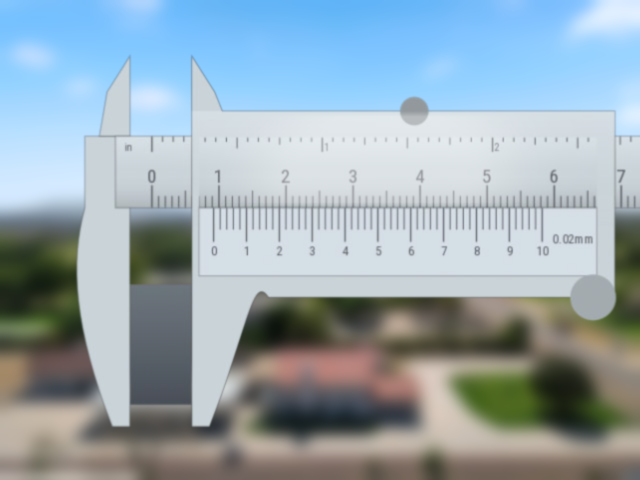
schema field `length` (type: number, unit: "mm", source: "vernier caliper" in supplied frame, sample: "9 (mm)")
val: 9.2 (mm)
